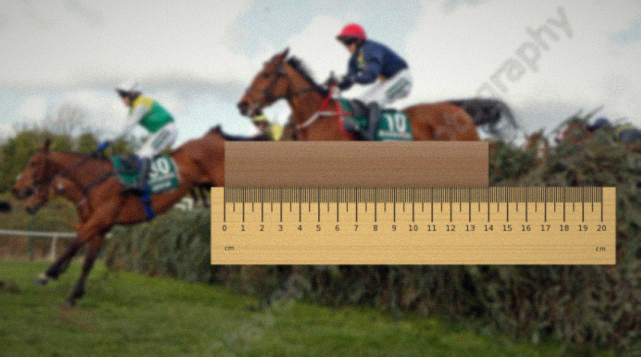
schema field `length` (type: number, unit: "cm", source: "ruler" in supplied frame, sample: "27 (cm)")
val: 14 (cm)
